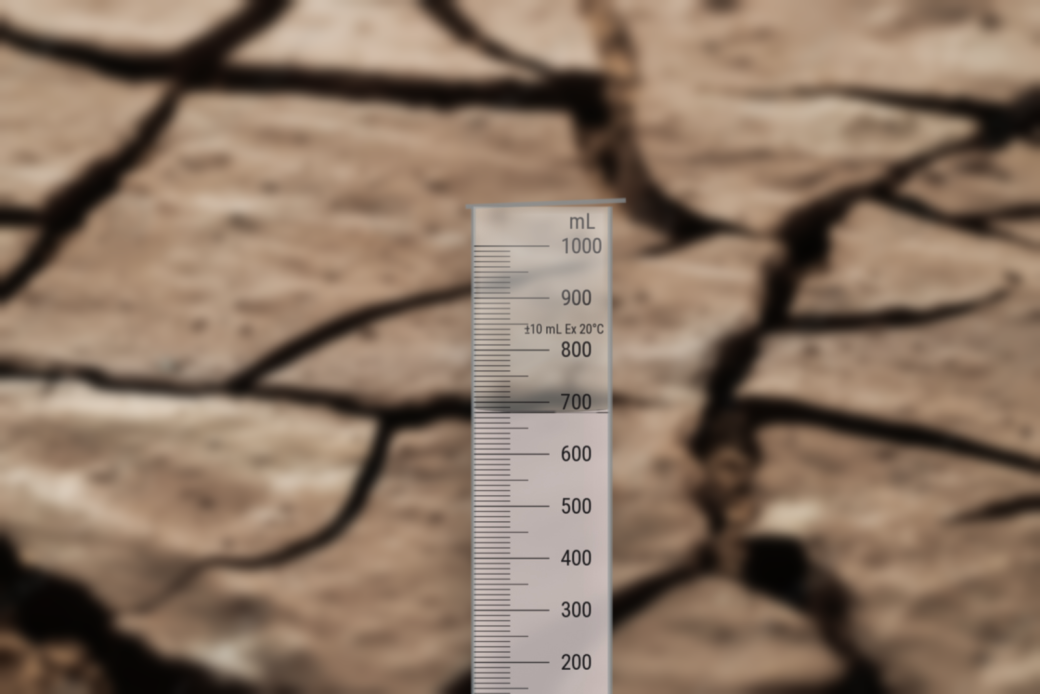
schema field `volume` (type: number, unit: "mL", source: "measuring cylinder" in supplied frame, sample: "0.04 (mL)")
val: 680 (mL)
